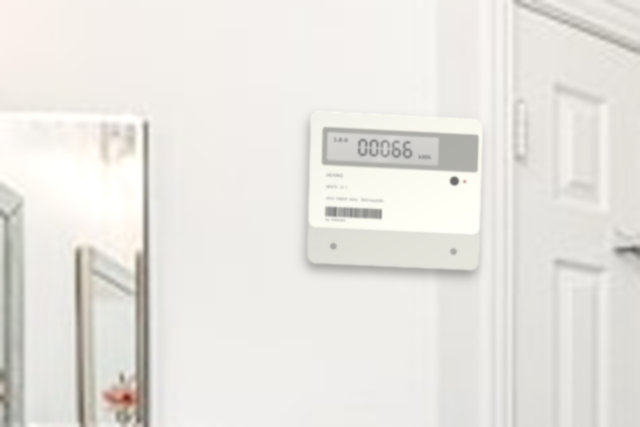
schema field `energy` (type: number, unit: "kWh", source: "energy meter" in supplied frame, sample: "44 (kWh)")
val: 66 (kWh)
